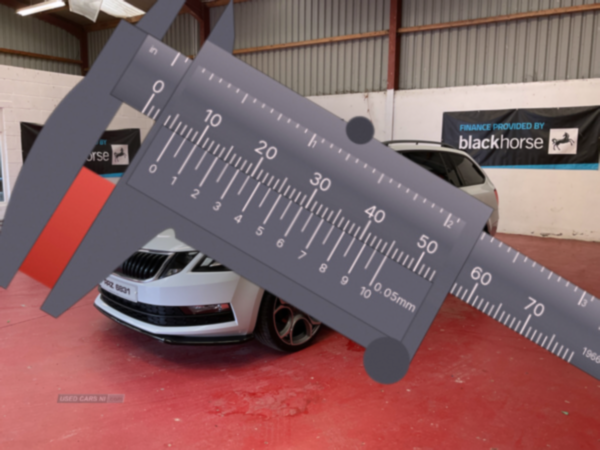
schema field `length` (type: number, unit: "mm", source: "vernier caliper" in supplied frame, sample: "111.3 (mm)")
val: 6.0 (mm)
